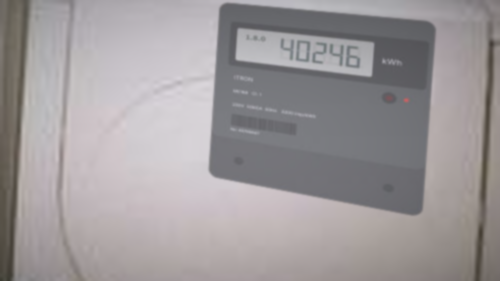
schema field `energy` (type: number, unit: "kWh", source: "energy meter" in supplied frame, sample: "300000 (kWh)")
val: 40246 (kWh)
